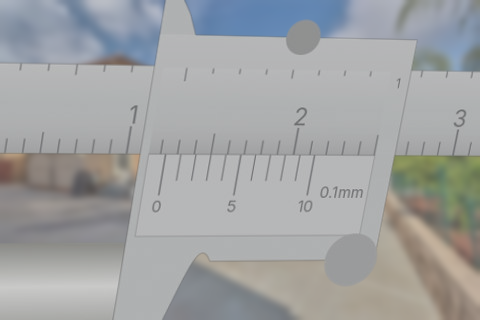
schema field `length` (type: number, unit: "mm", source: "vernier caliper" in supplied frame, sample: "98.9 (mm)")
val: 12.3 (mm)
